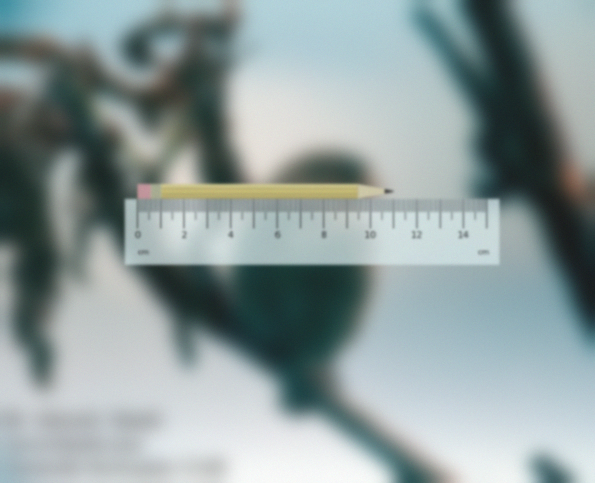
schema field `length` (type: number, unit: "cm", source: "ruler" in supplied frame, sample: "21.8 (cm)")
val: 11 (cm)
